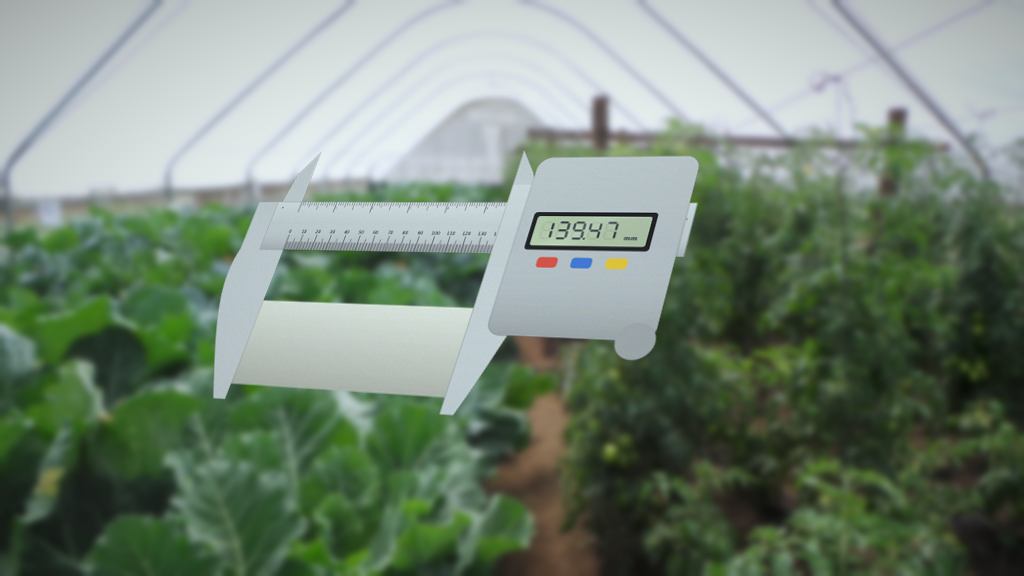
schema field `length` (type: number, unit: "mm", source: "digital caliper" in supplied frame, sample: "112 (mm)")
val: 139.47 (mm)
